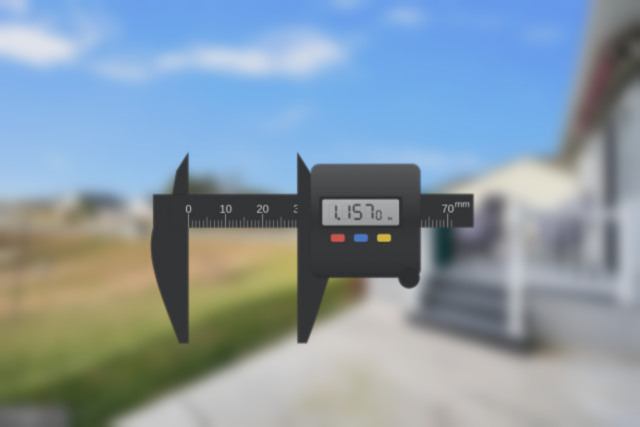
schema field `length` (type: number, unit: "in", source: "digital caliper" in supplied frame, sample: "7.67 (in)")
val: 1.1570 (in)
